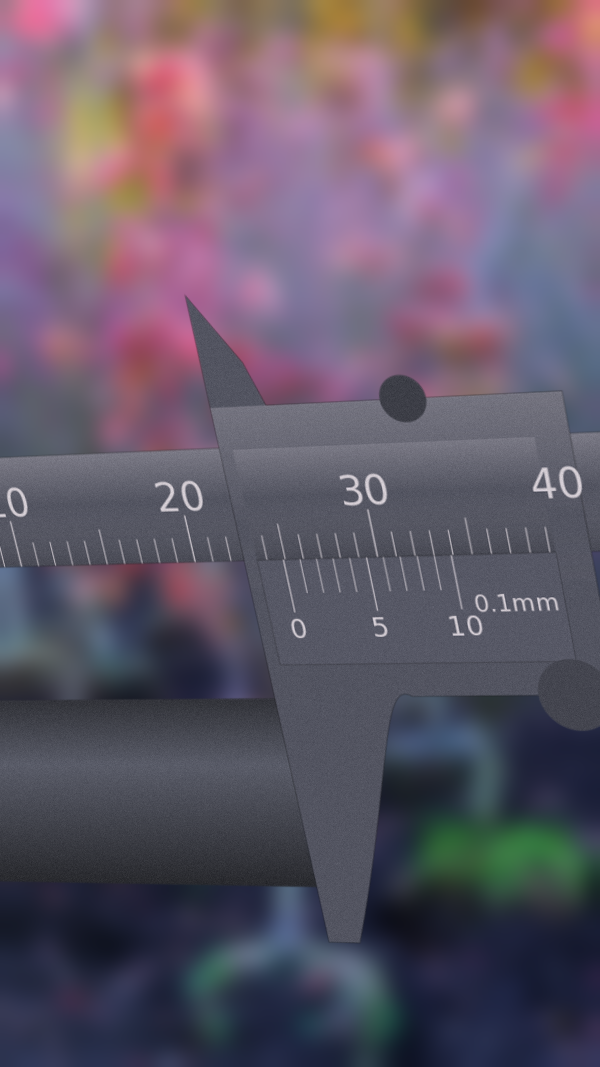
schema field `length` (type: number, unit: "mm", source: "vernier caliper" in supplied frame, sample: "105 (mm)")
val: 24.9 (mm)
